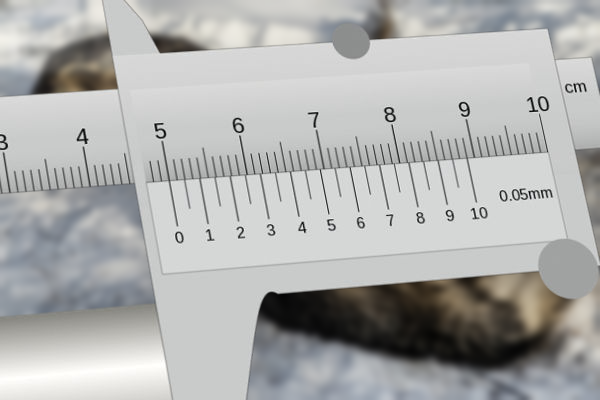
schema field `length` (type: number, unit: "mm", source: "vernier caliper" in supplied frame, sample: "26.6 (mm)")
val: 50.0 (mm)
